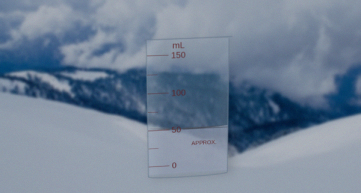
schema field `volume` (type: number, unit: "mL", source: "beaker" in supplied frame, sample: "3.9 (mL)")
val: 50 (mL)
